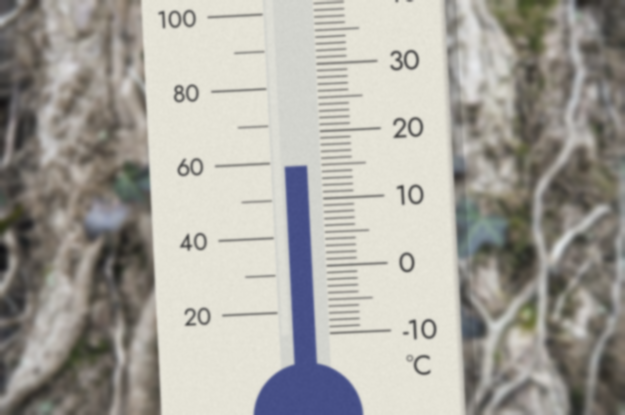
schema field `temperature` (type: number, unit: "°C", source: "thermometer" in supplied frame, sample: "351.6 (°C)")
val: 15 (°C)
